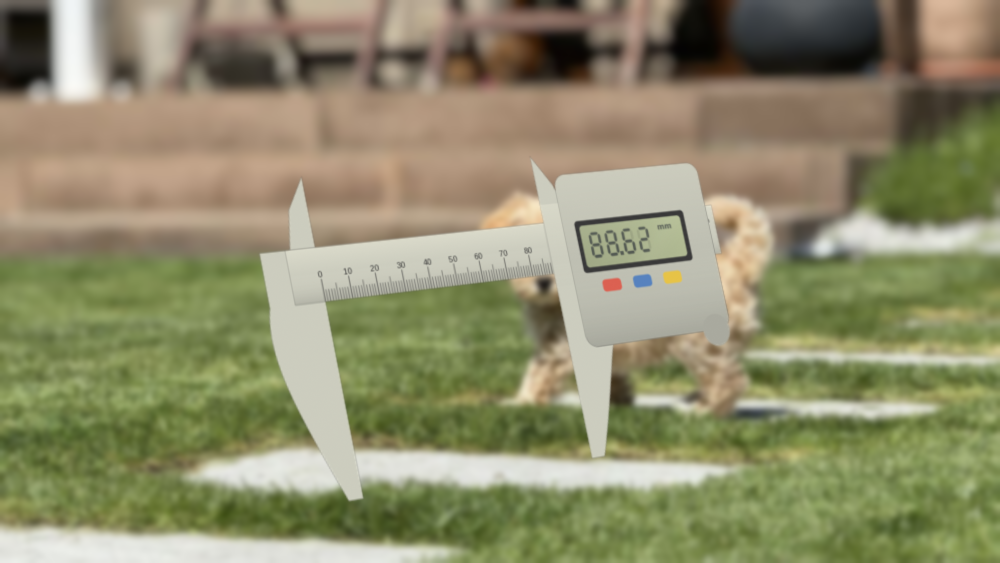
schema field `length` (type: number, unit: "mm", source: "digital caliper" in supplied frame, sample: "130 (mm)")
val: 88.62 (mm)
